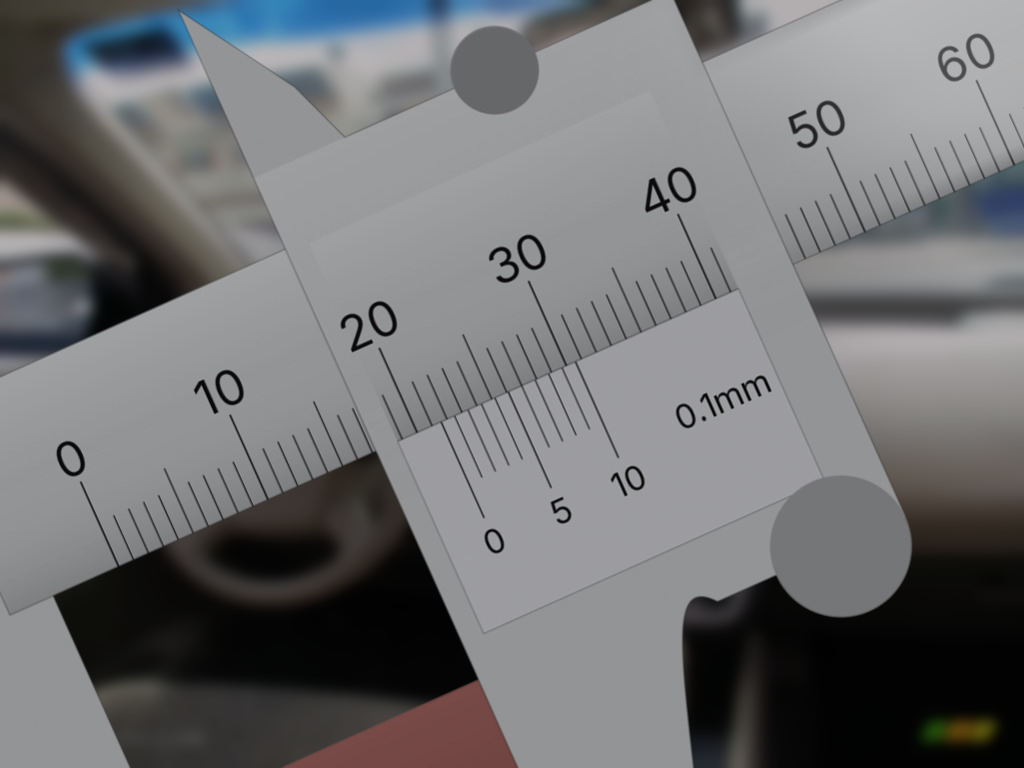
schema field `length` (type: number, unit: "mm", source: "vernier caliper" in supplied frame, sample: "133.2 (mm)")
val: 21.6 (mm)
